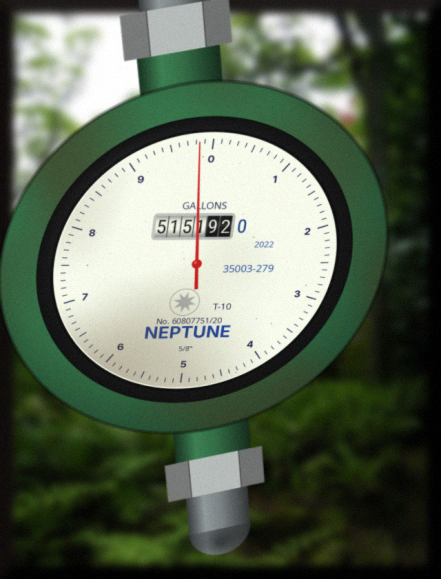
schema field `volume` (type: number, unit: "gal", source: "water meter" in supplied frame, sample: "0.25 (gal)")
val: 5151919.8 (gal)
